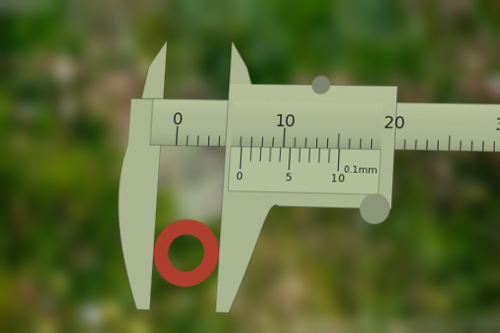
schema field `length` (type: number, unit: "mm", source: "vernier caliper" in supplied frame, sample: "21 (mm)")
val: 6.1 (mm)
